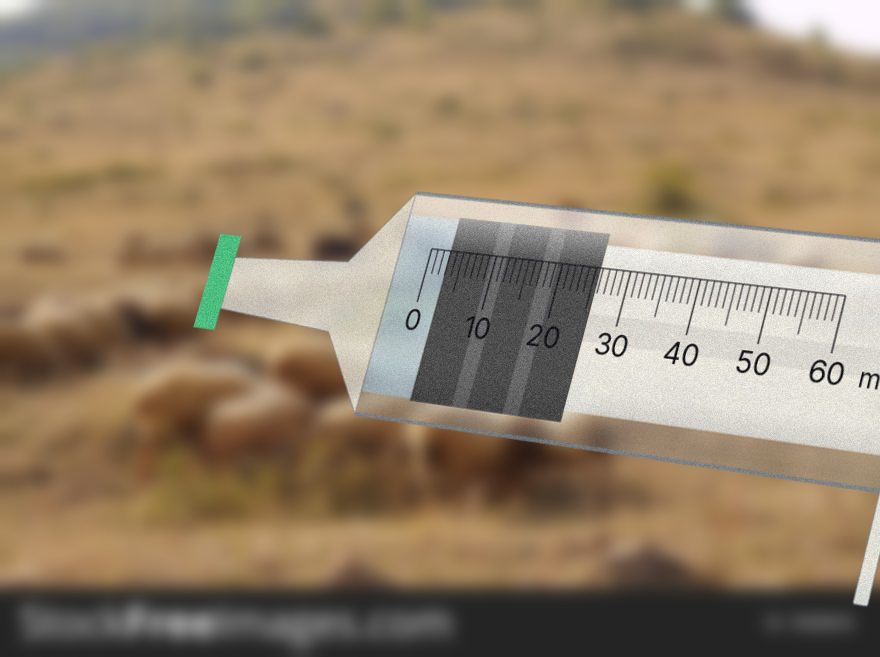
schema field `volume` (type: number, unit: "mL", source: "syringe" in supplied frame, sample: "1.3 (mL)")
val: 3 (mL)
